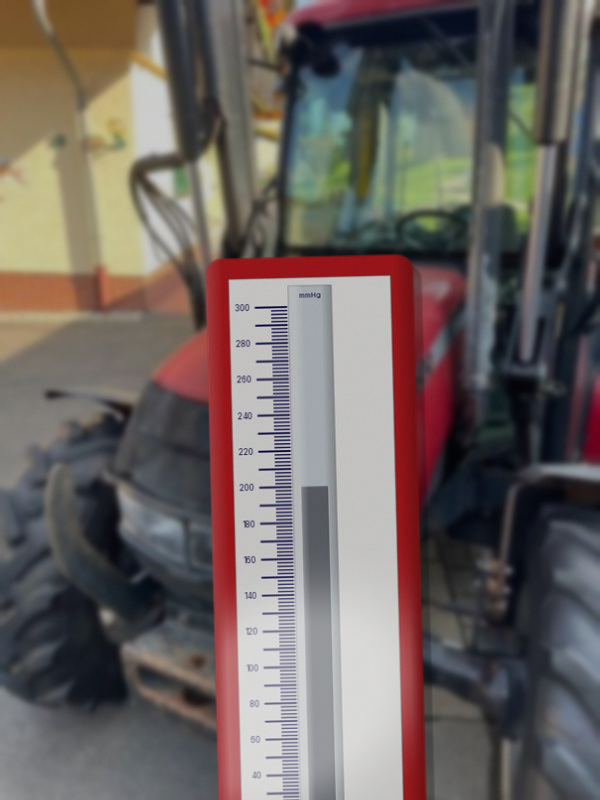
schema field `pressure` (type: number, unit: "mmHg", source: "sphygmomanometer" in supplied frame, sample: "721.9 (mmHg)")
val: 200 (mmHg)
